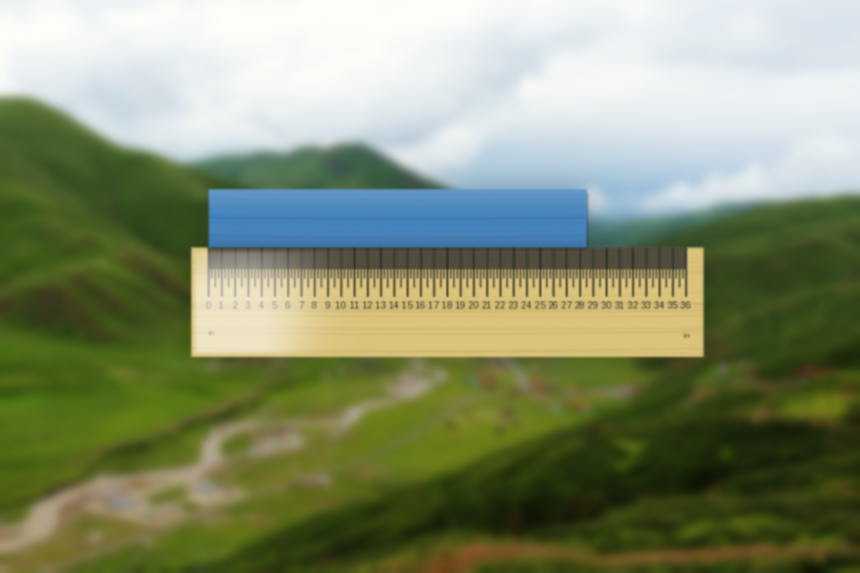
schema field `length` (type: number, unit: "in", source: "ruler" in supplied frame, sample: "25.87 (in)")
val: 28.5 (in)
